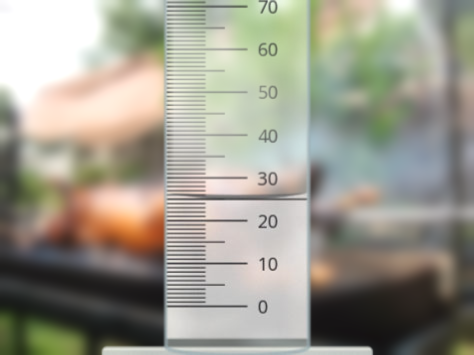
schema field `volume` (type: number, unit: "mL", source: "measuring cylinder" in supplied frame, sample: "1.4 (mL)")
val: 25 (mL)
